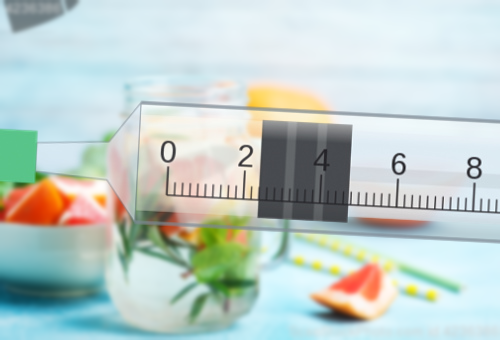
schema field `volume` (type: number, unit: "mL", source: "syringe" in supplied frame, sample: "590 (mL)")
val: 2.4 (mL)
